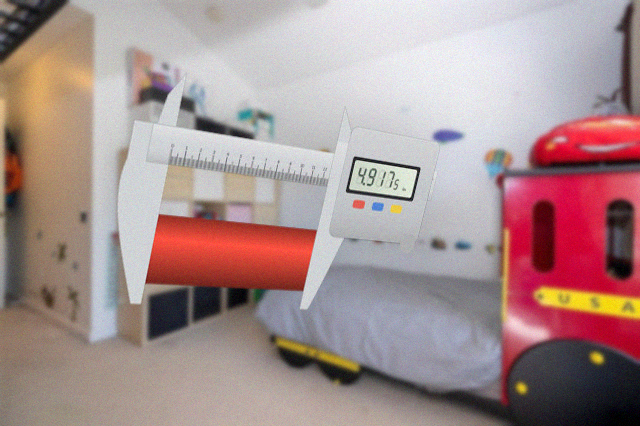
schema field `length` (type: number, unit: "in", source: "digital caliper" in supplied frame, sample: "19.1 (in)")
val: 4.9175 (in)
